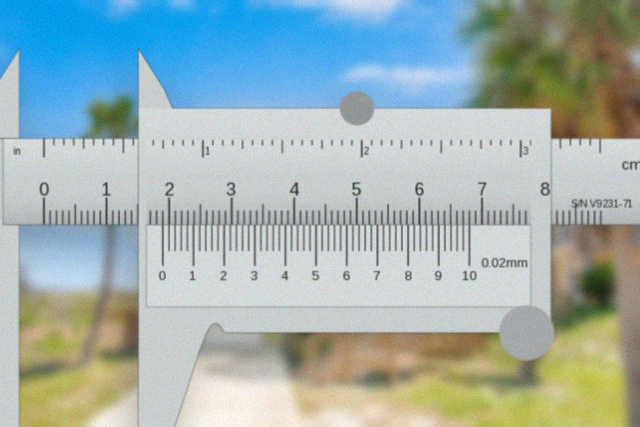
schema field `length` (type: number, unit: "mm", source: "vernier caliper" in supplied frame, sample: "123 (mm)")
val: 19.0 (mm)
